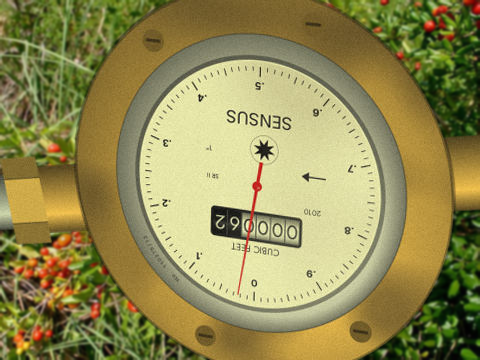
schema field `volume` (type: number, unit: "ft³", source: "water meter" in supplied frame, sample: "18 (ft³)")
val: 62.02 (ft³)
